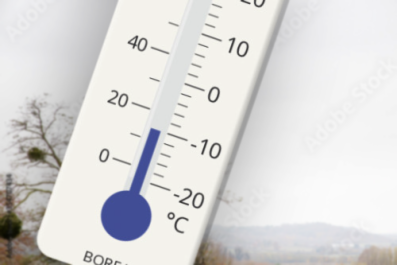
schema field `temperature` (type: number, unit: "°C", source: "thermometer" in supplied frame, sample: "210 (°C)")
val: -10 (°C)
